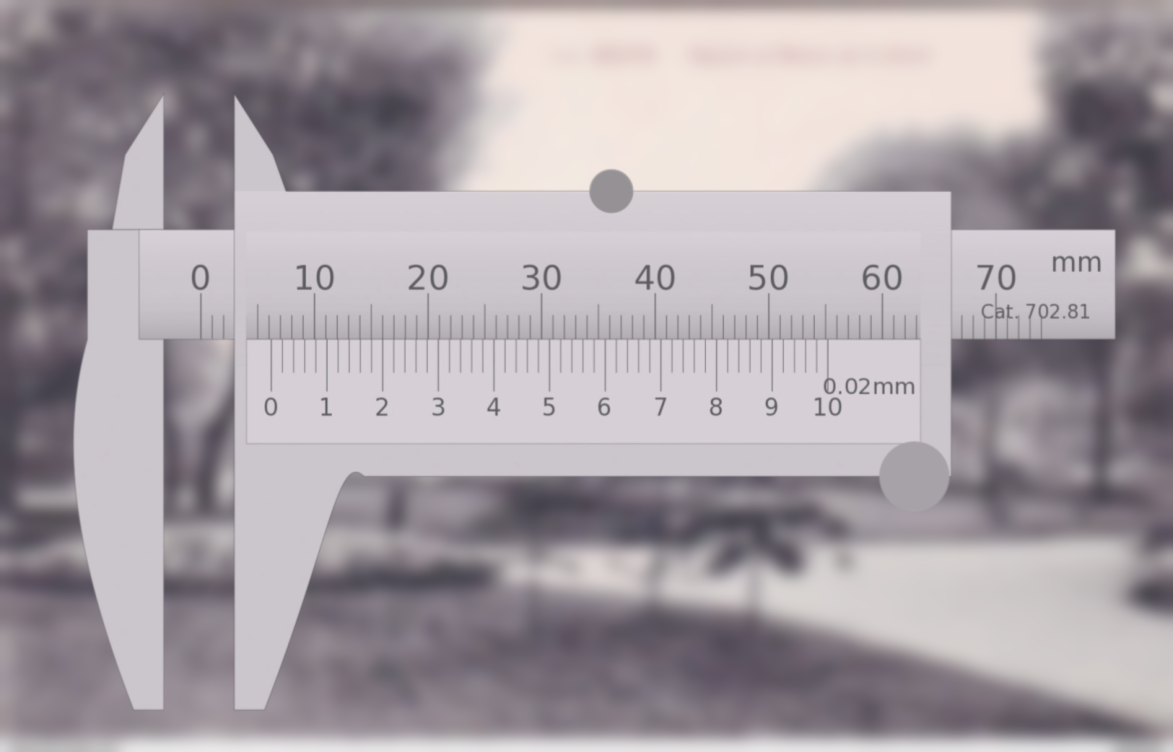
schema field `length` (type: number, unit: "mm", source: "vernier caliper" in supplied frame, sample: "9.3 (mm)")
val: 6.2 (mm)
